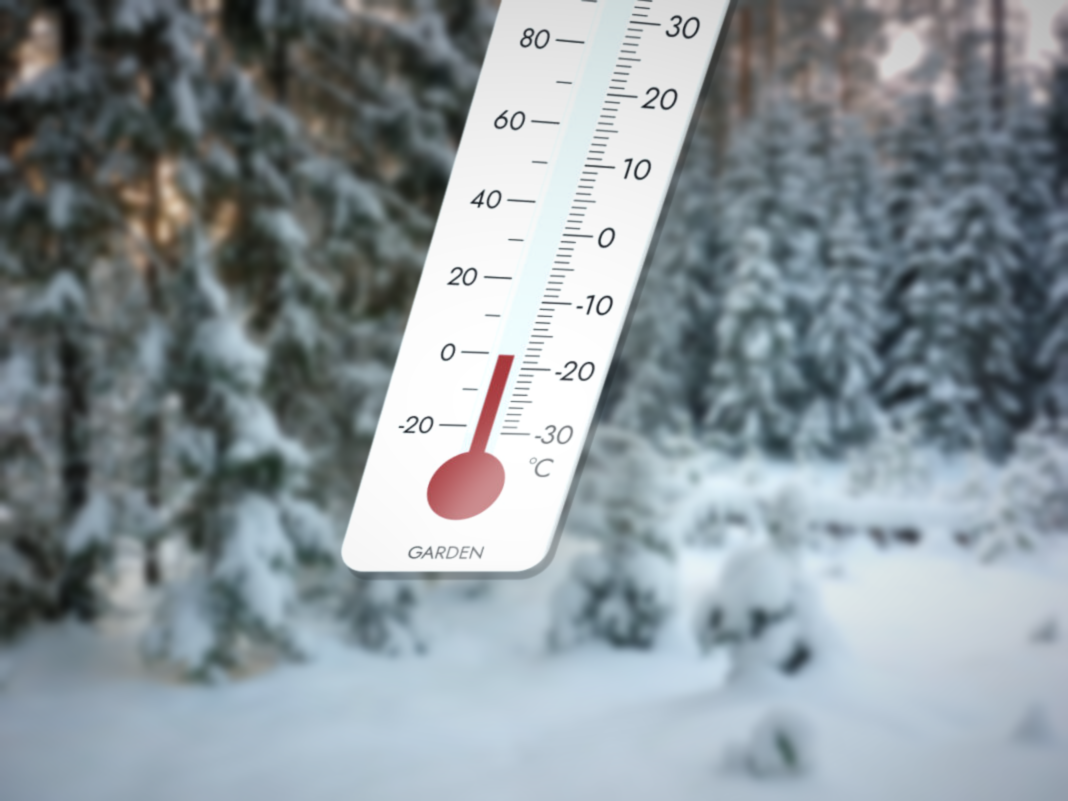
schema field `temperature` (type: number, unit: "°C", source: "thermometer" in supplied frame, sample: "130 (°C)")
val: -18 (°C)
